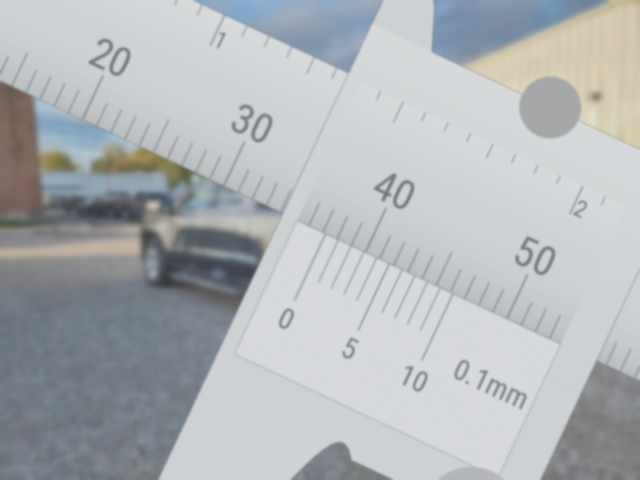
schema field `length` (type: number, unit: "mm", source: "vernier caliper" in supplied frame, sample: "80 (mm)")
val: 37.2 (mm)
